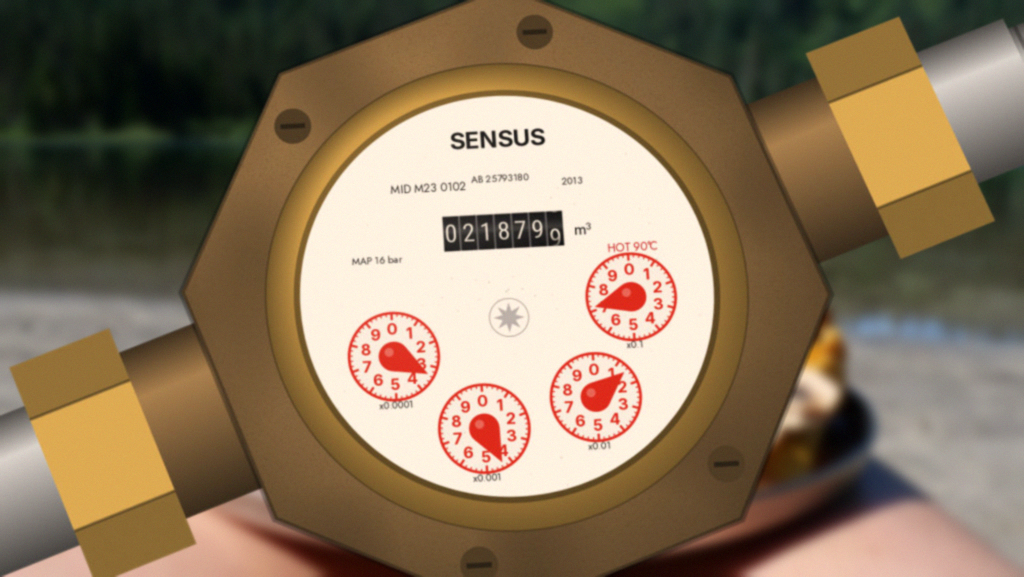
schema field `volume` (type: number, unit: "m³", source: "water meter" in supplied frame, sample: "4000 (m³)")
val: 218798.7143 (m³)
